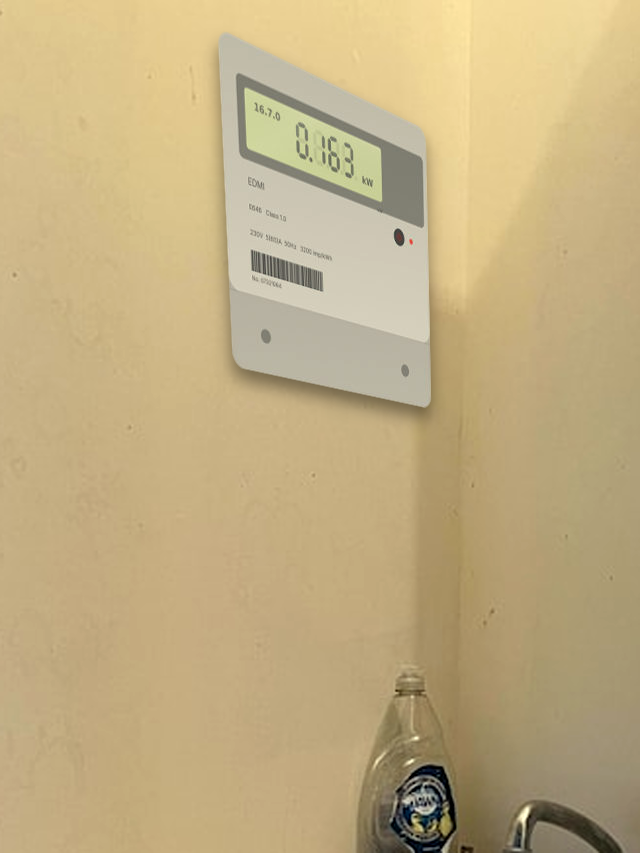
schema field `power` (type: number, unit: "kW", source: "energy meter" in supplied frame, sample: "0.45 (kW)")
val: 0.163 (kW)
